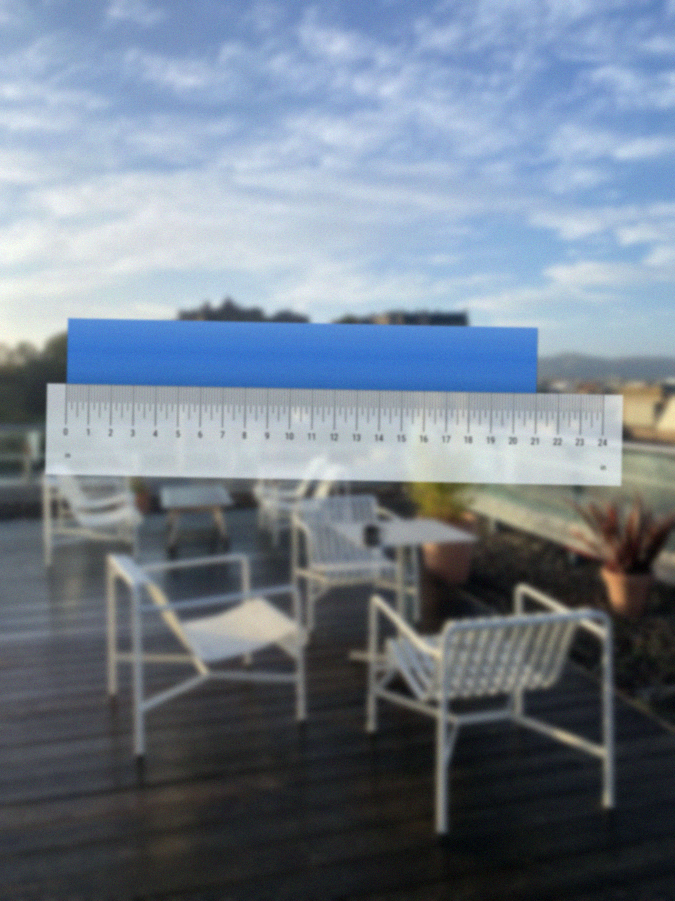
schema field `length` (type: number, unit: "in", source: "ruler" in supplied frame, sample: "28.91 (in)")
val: 21 (in)
